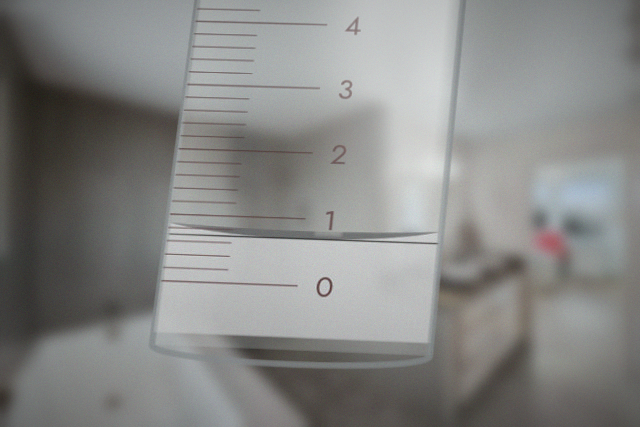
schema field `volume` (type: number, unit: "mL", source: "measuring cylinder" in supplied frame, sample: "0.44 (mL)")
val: 0.7 (mL)
